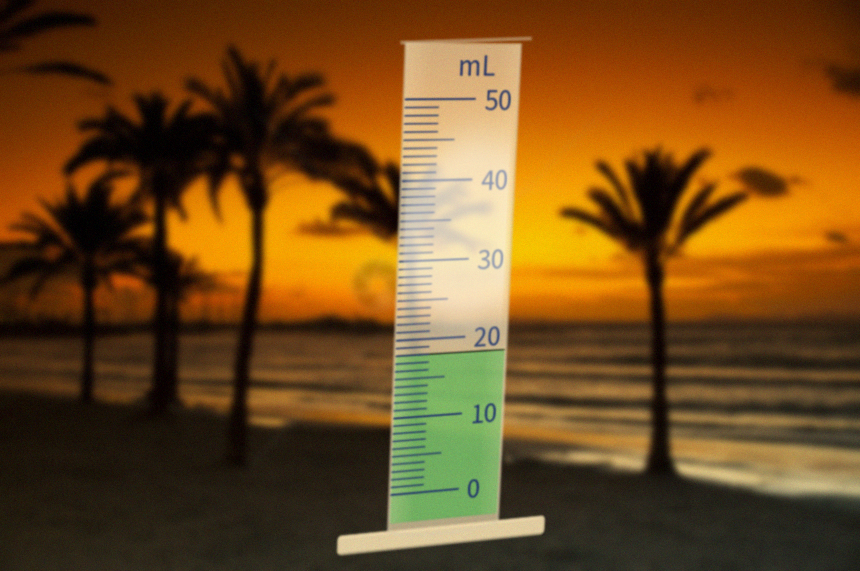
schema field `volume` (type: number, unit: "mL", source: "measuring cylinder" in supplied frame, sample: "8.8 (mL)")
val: 18 (mL)
